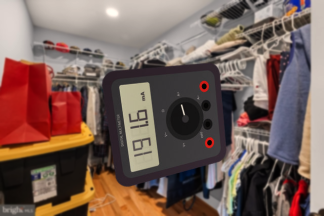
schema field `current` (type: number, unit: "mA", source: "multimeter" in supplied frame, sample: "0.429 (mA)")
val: 191.6 (mA)
